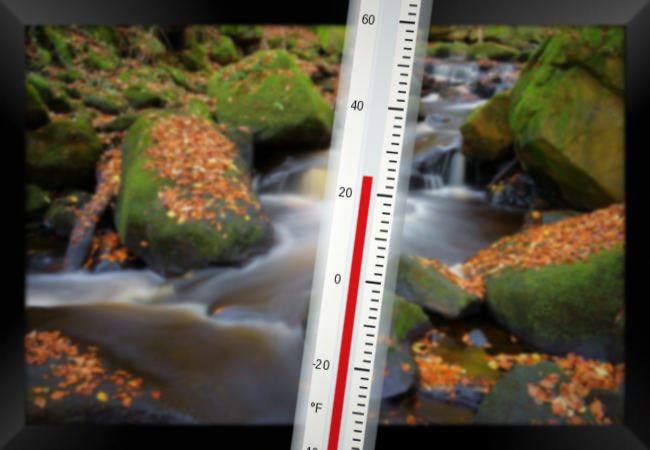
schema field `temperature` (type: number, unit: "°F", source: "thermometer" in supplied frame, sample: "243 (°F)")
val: 24 (°F)
